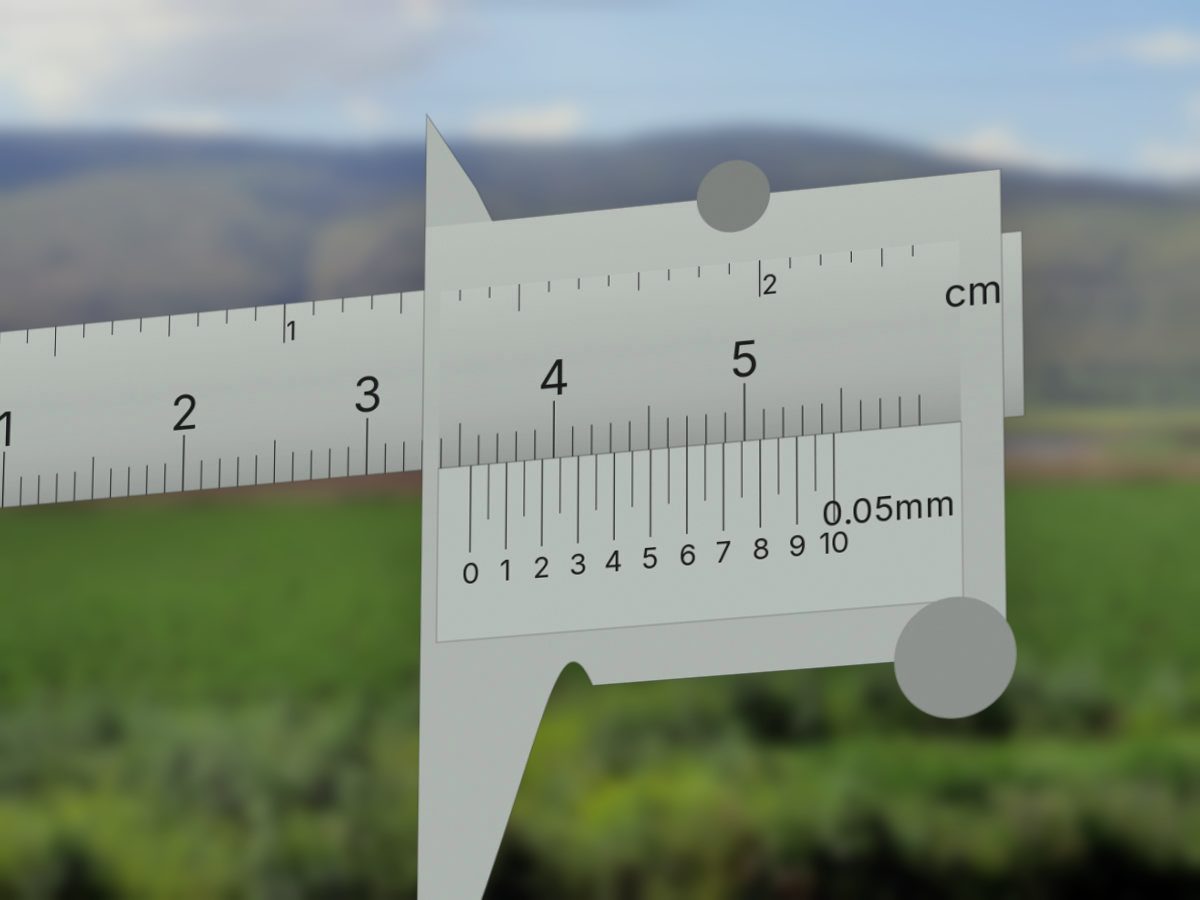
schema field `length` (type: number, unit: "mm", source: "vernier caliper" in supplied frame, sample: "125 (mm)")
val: 35.6 (mm)
